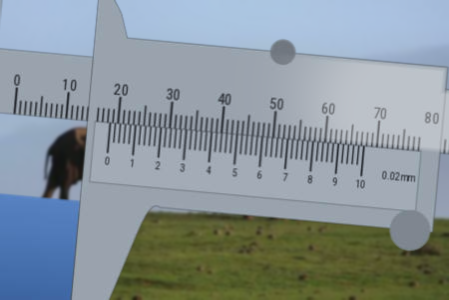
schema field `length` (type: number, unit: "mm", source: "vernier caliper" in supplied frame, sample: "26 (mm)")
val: 18.5 (mm)
